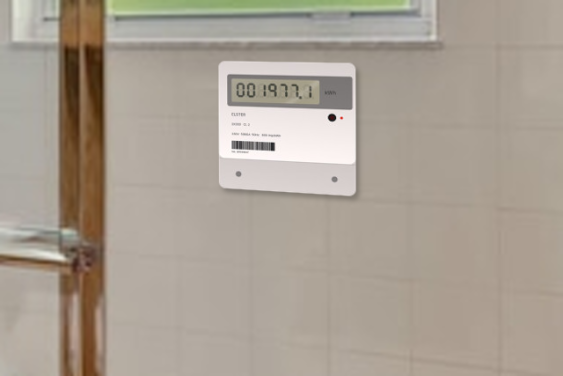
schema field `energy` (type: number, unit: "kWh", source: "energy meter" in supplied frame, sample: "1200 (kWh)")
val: 1977.1 (kWh)
